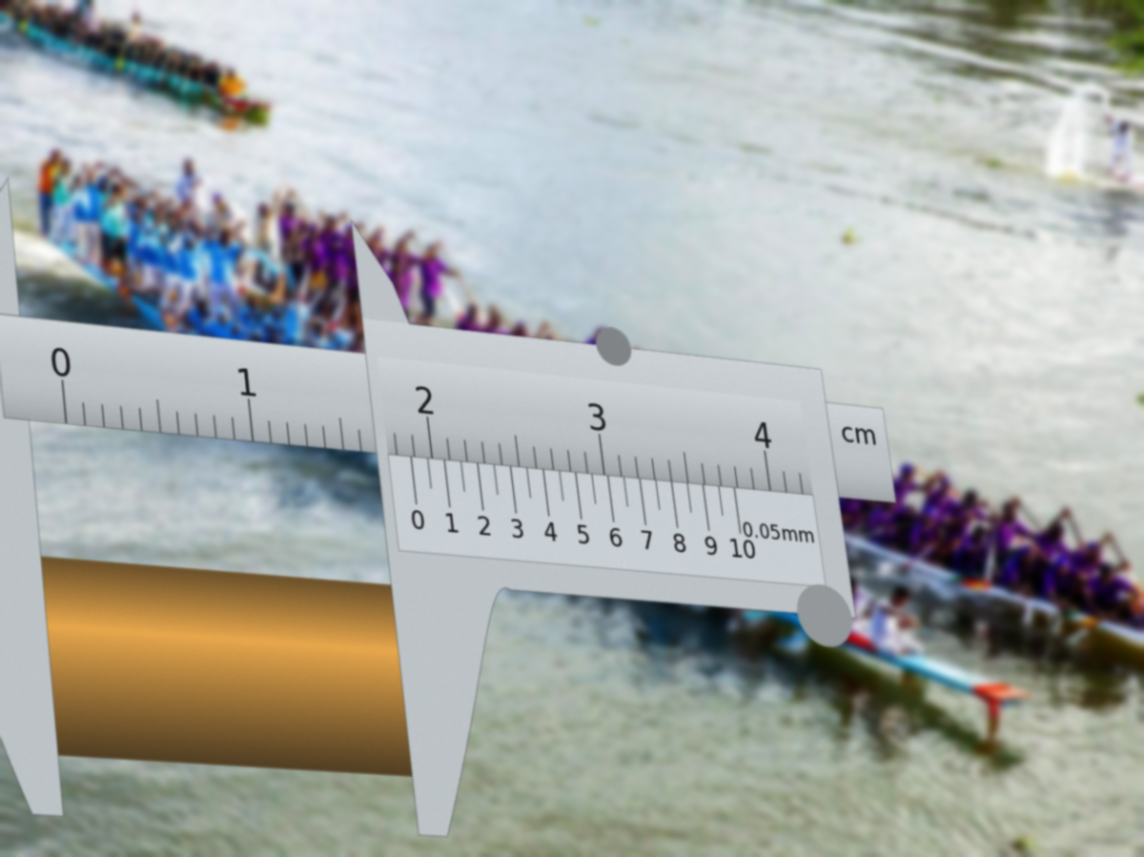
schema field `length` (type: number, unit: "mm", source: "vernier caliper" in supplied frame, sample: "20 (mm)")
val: 18.8 (mm)
